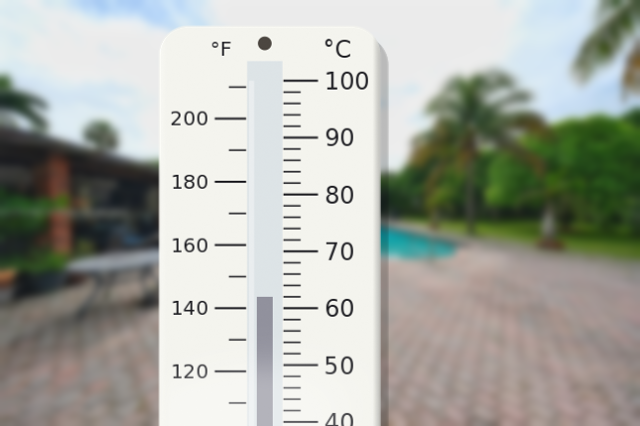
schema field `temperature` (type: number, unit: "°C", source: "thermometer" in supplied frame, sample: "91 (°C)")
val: 62 (°C)
